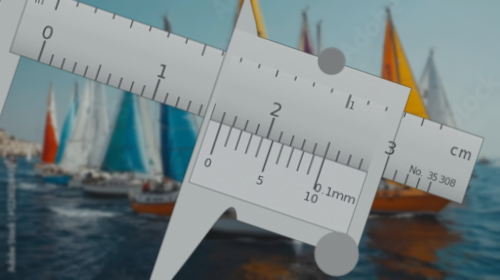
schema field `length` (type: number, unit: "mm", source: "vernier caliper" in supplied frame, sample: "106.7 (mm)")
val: 16.0 (mm)
